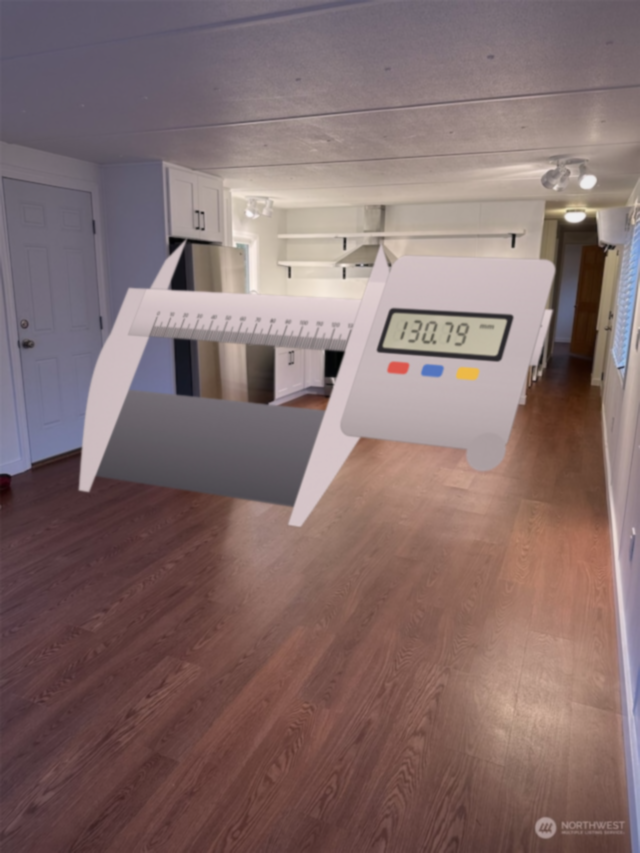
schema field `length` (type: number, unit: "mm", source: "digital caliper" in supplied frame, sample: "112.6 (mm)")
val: 130.79 (mm)
